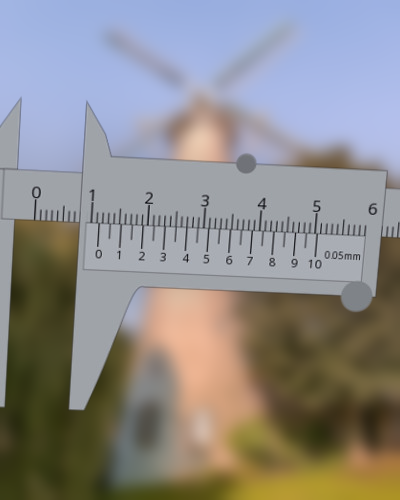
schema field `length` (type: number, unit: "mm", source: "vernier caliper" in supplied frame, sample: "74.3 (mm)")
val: 11.4 (mm)
